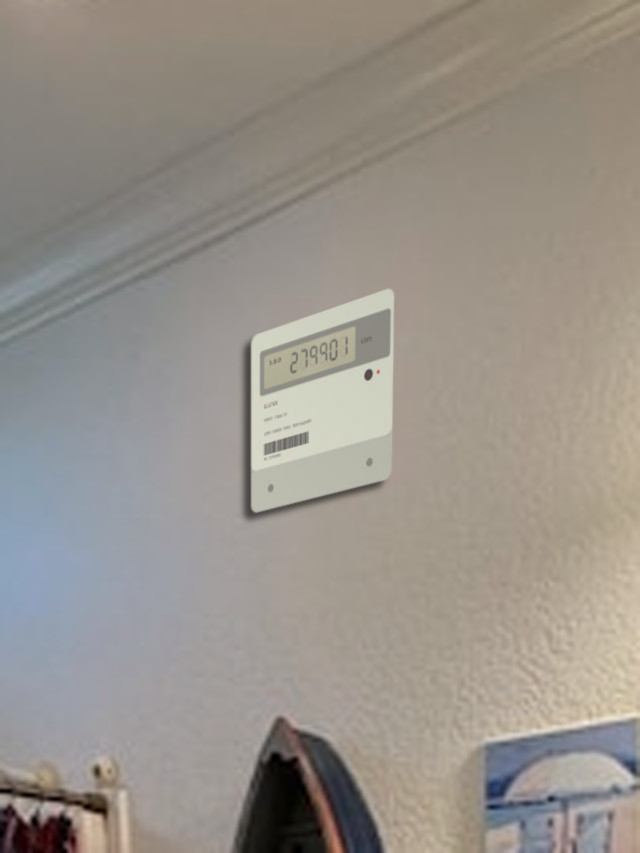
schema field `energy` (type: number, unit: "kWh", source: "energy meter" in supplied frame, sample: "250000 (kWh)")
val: 279901 (kWh)
